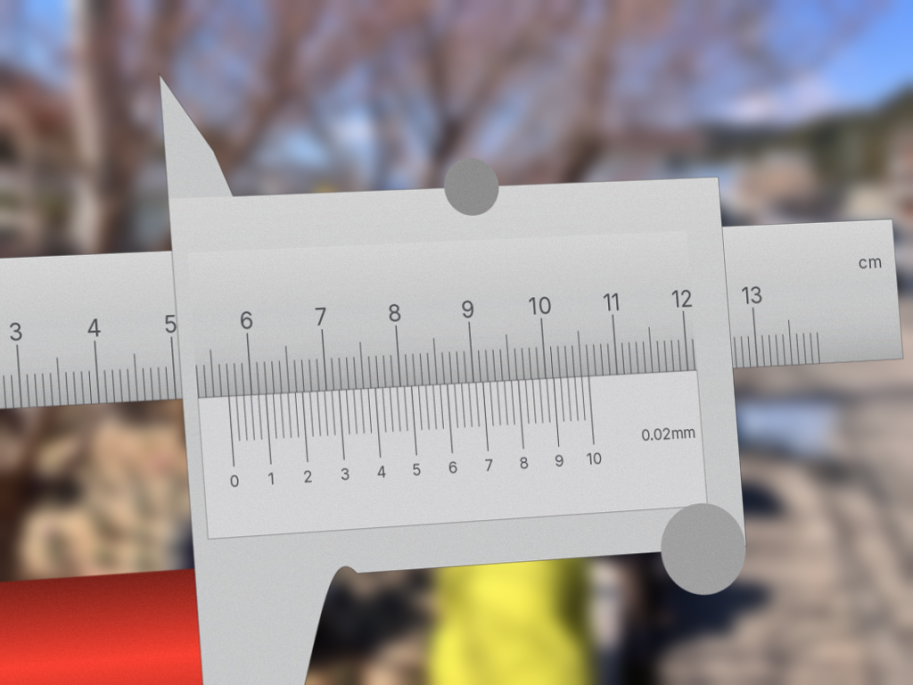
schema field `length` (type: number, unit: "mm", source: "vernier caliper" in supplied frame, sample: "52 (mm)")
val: 57.0 (mm)
